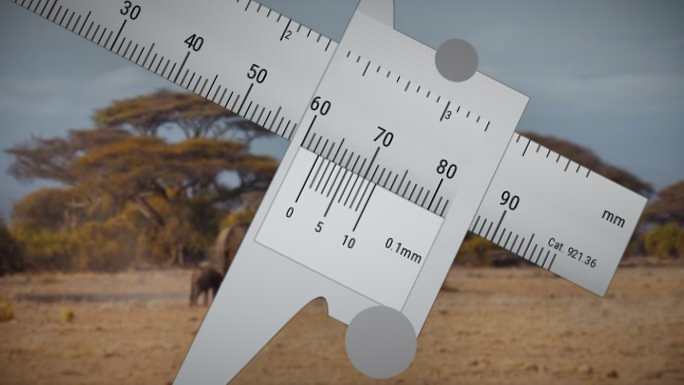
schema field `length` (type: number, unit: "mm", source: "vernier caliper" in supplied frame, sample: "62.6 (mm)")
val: 62.8 (mm)
